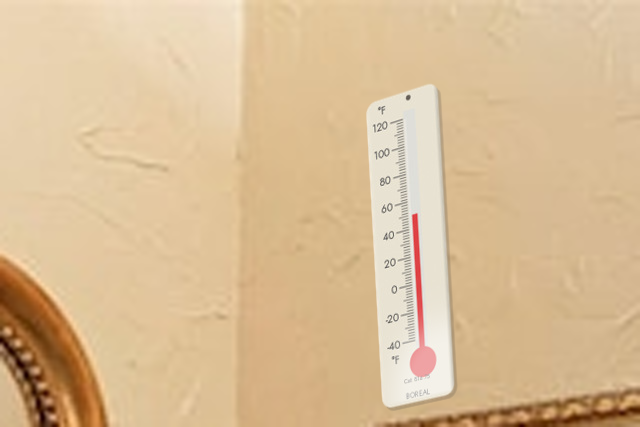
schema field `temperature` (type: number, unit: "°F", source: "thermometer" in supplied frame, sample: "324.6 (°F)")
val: 50 (°F)
